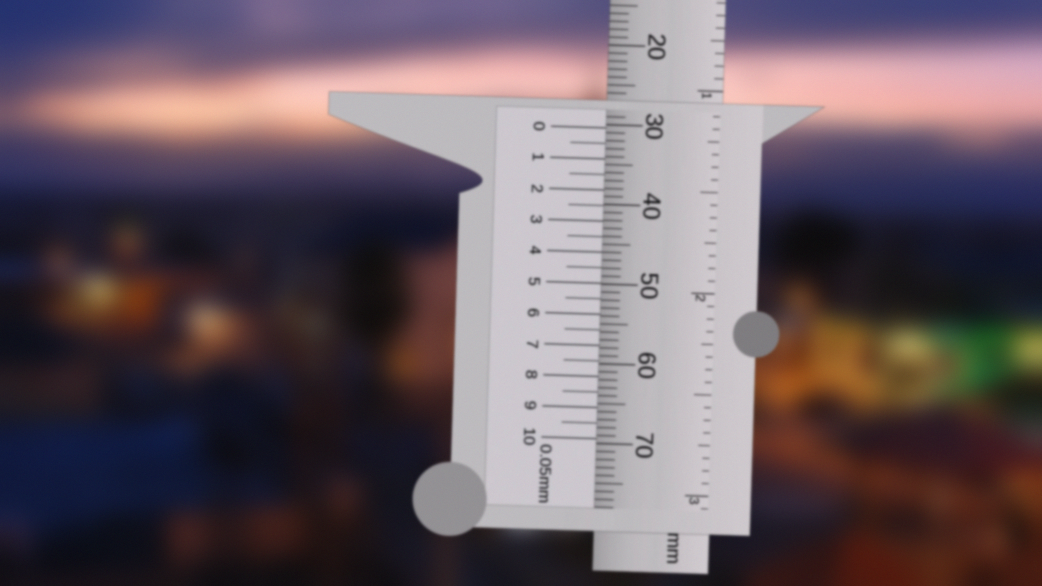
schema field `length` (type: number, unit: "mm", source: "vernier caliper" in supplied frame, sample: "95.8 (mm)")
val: 30.4 (mm)
